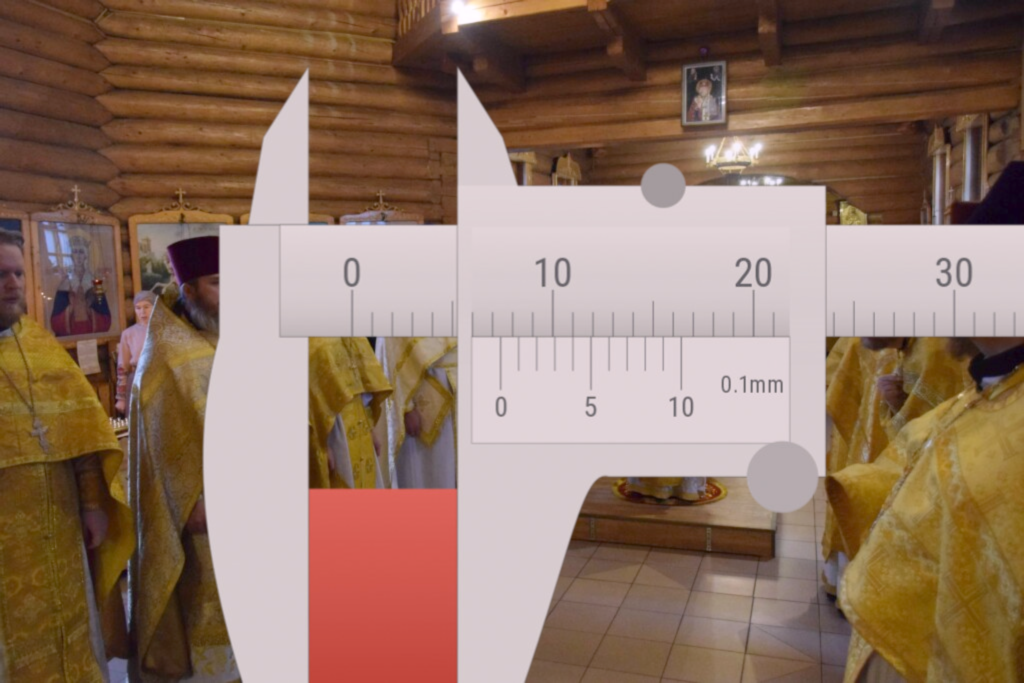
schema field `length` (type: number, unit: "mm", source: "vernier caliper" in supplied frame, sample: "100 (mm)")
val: 7.4 (mm)
